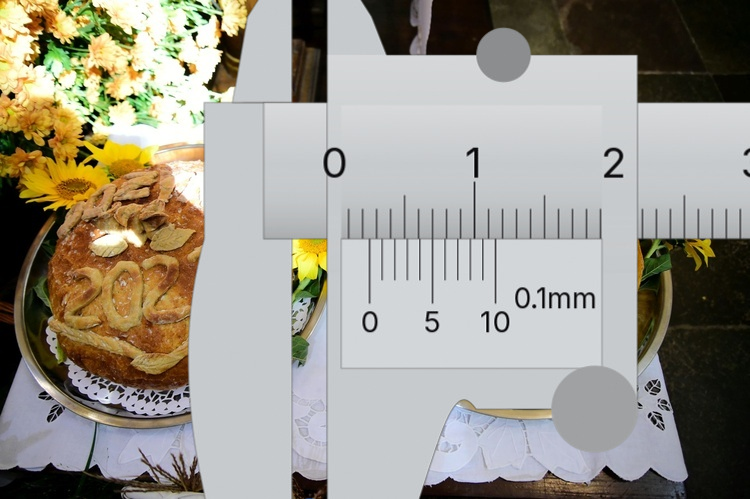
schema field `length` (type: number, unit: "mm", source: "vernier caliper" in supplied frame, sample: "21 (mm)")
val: 2.5 (mm)
